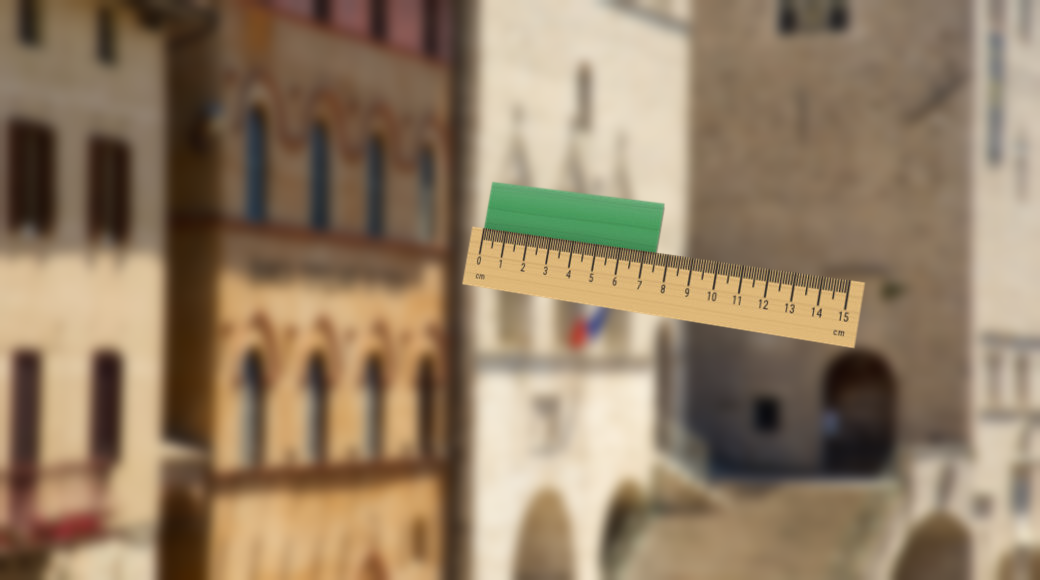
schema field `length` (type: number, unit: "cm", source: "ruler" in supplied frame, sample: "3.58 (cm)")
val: 7.5 (cm)
